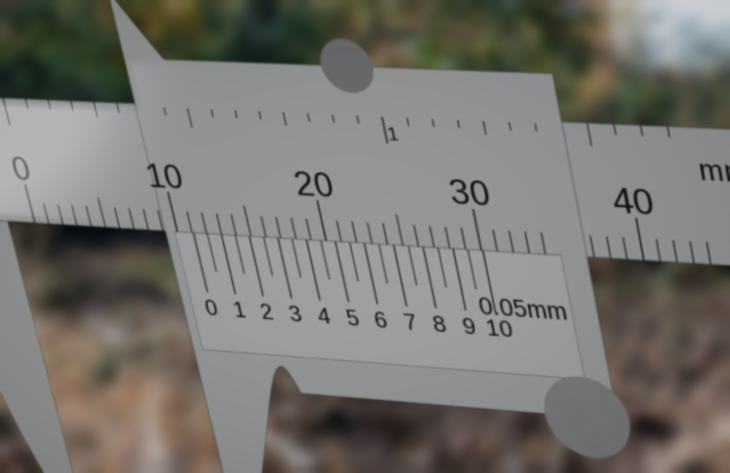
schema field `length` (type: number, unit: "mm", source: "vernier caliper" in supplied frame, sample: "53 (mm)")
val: 11.1 (mm)
